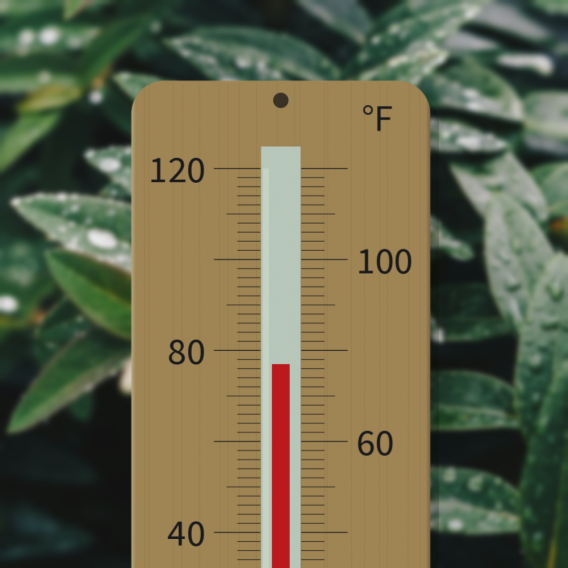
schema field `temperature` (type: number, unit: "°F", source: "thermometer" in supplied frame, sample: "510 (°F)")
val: 77 (°F)
